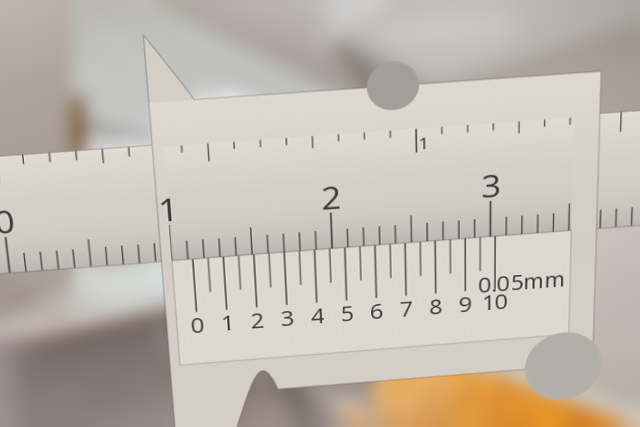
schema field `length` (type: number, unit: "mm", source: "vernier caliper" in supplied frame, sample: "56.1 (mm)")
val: 11.3 (mm)
